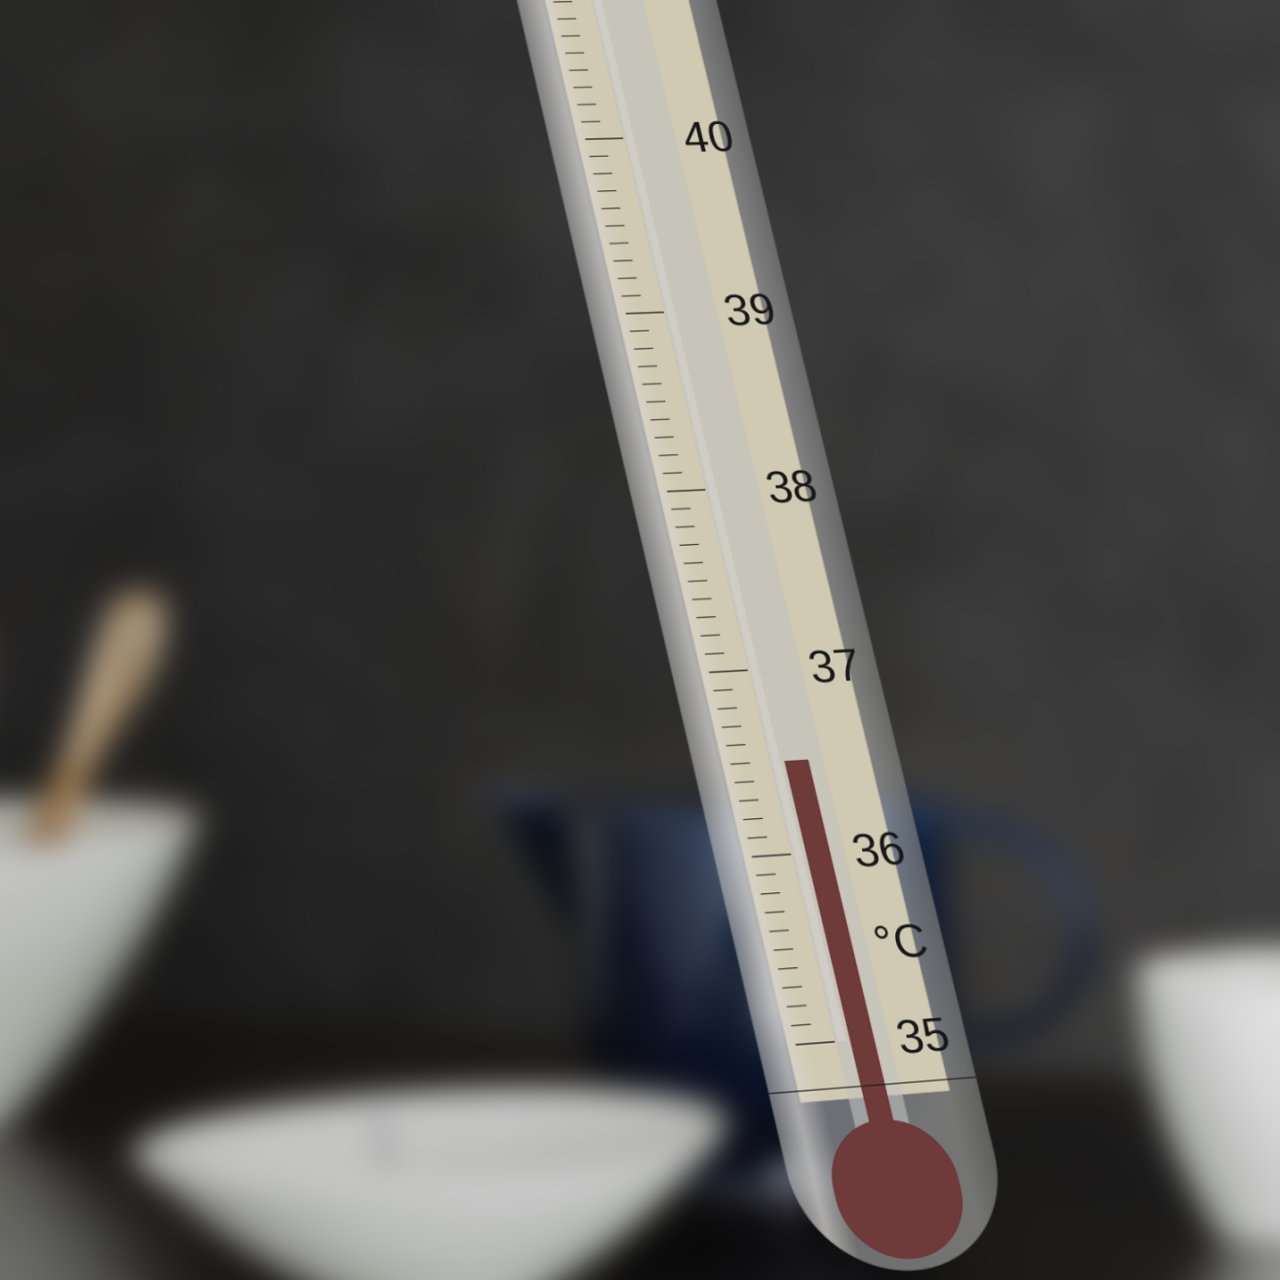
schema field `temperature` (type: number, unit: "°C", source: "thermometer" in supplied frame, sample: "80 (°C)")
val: 36.5 (°C)
